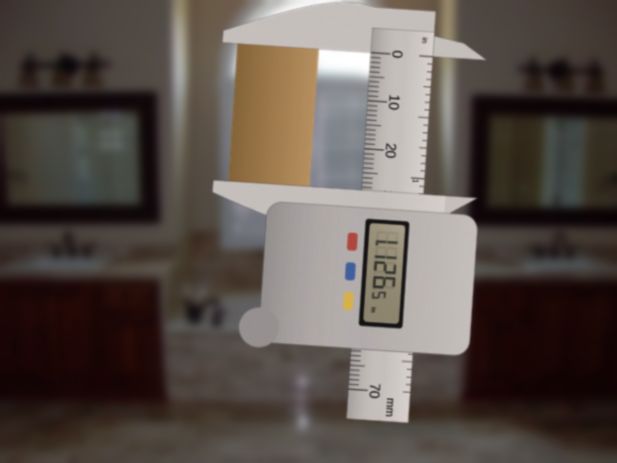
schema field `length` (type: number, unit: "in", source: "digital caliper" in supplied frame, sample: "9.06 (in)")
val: 1.1265 (in)
